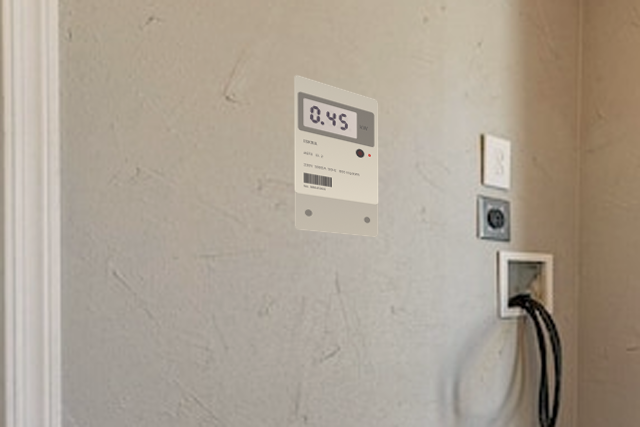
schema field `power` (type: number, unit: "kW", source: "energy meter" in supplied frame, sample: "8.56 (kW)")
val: 0.45 (kW)
